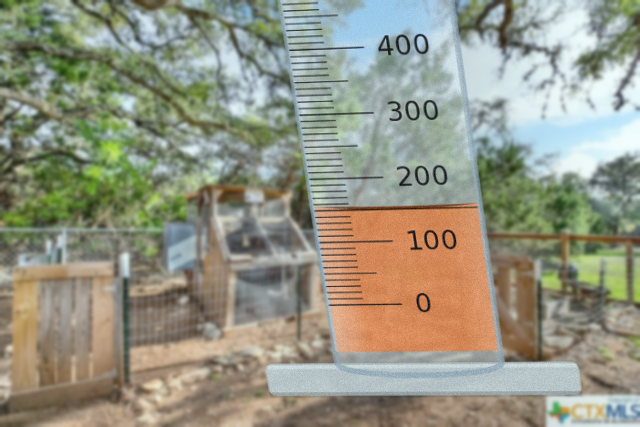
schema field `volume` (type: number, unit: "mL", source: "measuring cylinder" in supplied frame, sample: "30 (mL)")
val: 150 (mL)
